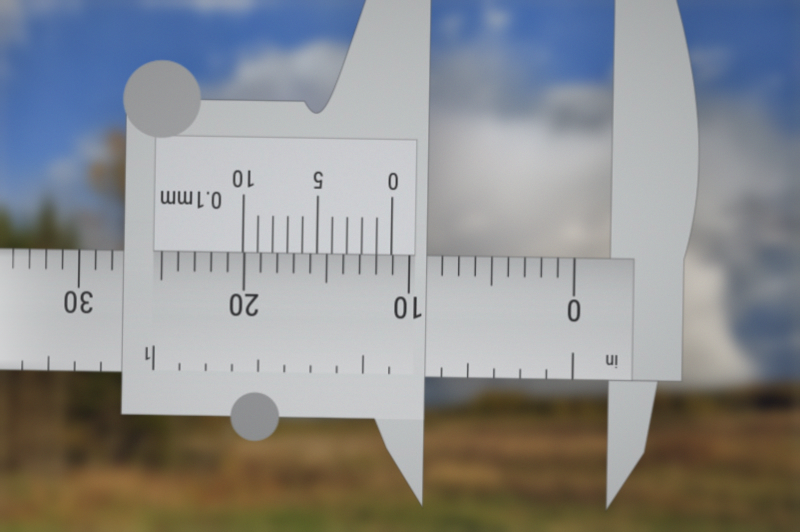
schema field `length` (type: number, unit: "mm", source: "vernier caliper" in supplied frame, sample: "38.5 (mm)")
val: 11.1 (mm)
